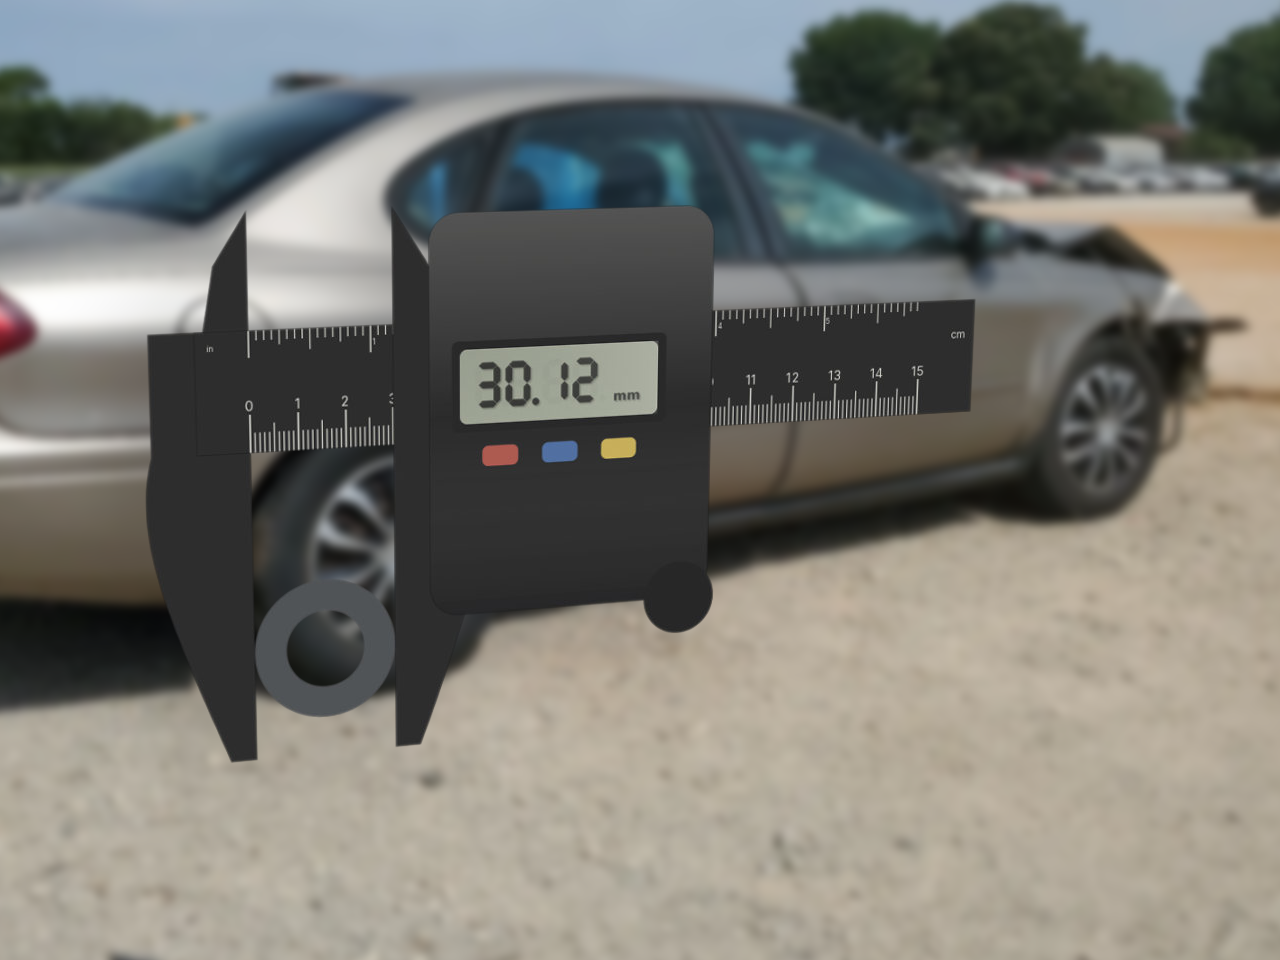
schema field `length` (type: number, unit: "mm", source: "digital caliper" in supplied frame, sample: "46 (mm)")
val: 30.12 (mm)
